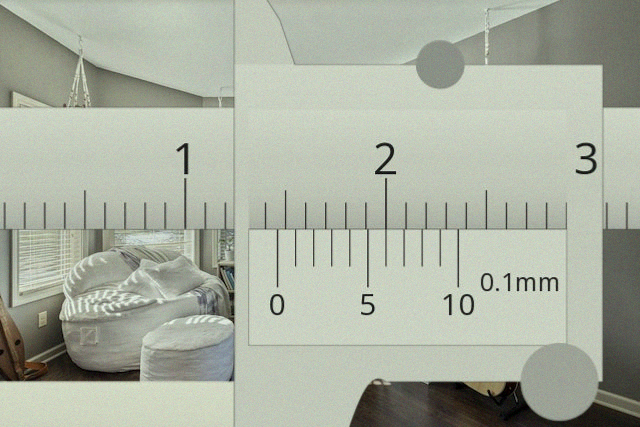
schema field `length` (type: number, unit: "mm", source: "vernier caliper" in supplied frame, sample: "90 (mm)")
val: 14.6 (mm)
